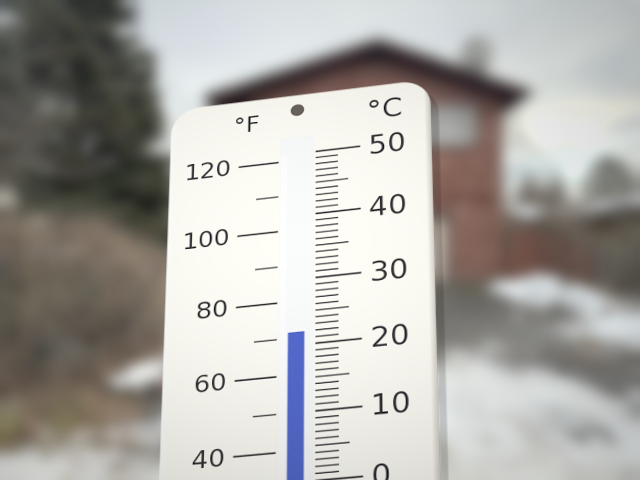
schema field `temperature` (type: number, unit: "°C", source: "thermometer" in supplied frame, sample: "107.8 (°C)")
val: 22 (°C)
